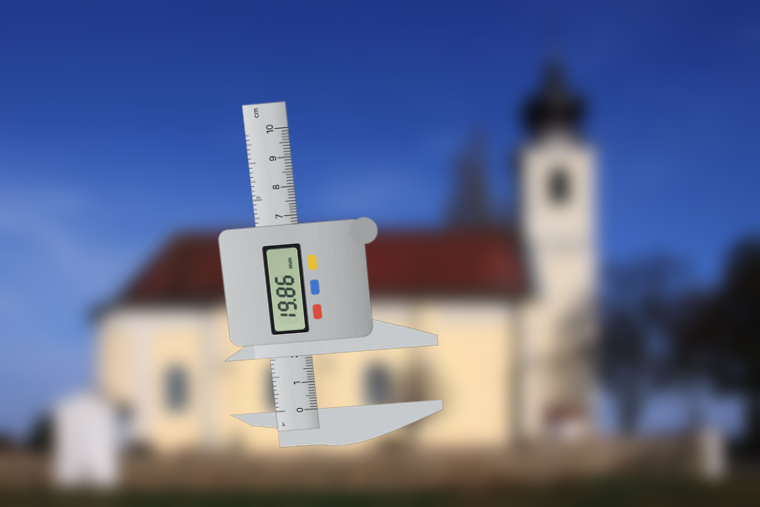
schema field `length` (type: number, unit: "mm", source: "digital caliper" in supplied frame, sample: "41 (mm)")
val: 19.86 (mm)
